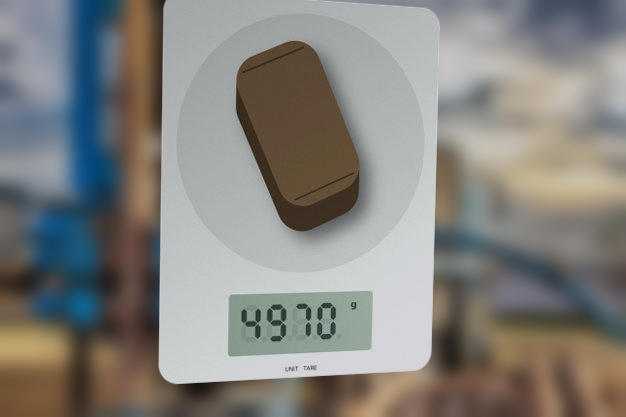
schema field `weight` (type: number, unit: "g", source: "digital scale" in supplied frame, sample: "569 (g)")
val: 4970 (g)
